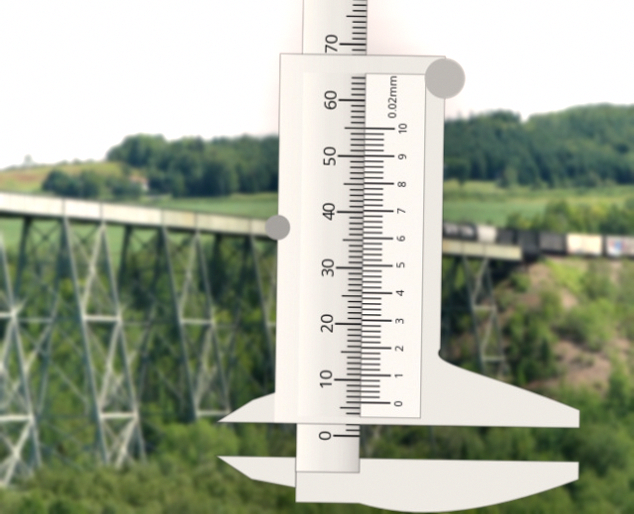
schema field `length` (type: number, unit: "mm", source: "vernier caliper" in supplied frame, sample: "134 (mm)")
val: 6.0 (mm)
